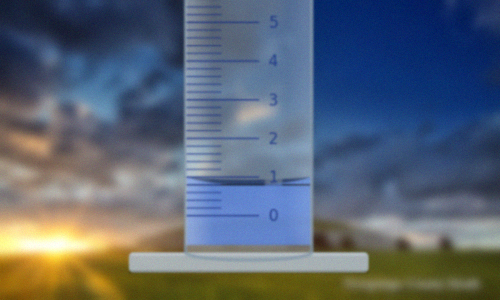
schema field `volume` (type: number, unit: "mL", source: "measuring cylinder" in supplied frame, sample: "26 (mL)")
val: 0.8 (mL)
